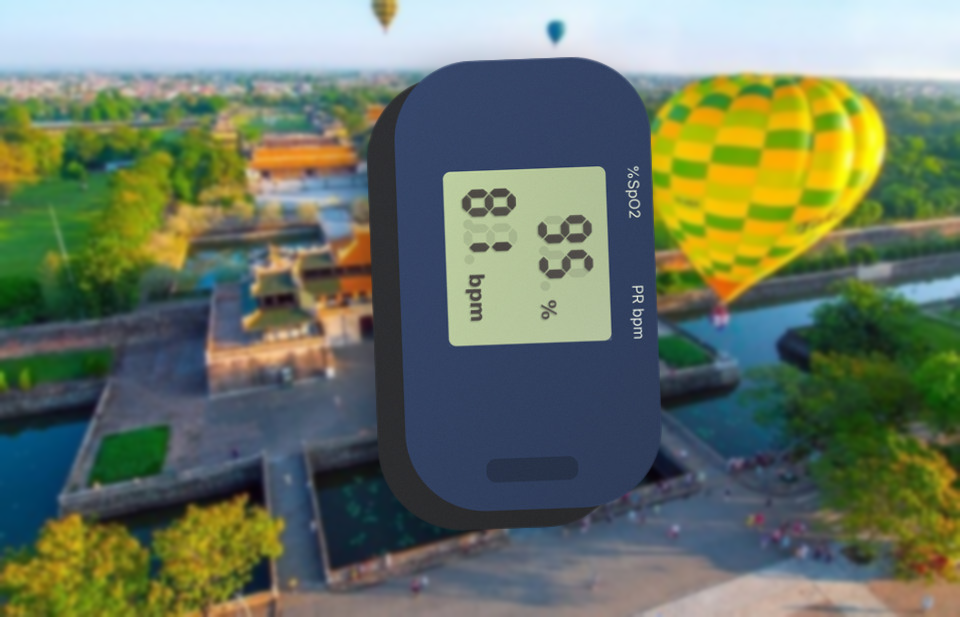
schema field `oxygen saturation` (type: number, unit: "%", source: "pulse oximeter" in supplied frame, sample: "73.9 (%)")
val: 95 (%)
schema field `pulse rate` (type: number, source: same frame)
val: 81 (bpm)
